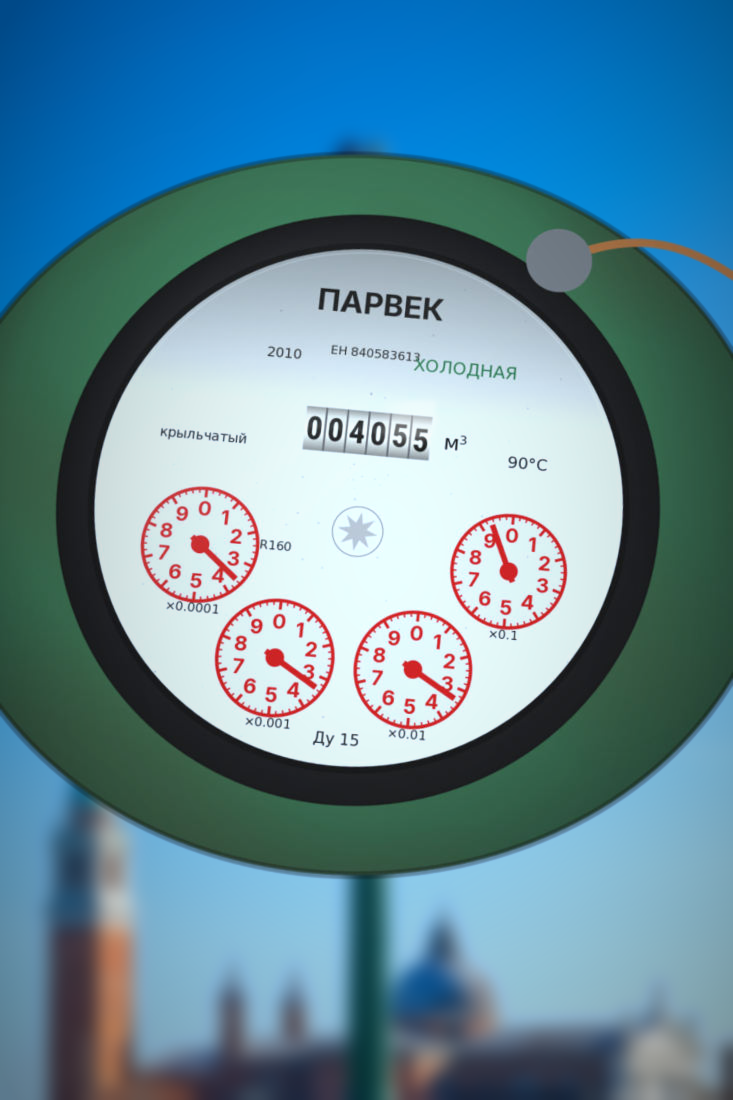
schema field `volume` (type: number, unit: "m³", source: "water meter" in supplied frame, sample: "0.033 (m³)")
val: 4054.9333 (m³)
